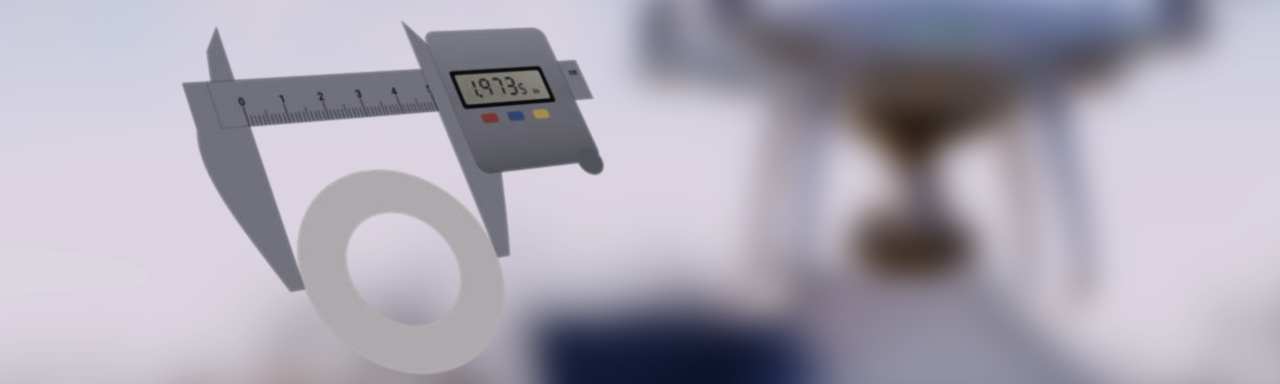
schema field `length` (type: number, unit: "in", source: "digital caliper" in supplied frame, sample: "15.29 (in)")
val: 1.9735 (in)
